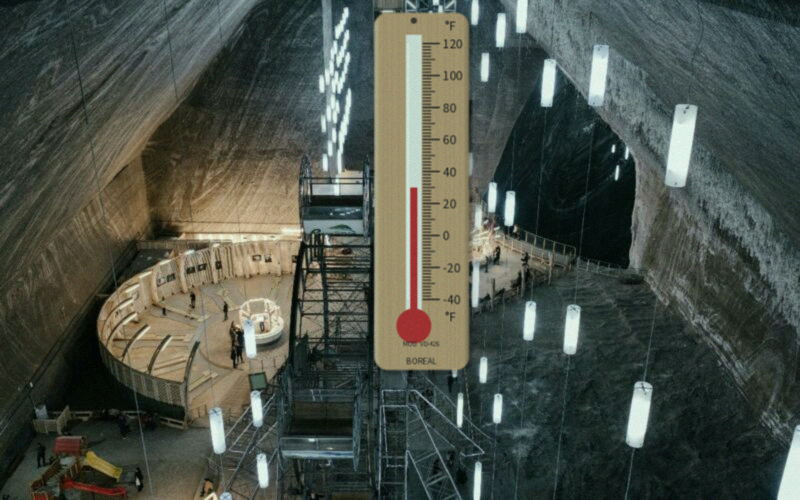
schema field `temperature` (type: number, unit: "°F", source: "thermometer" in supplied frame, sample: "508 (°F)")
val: 30 (°F)
